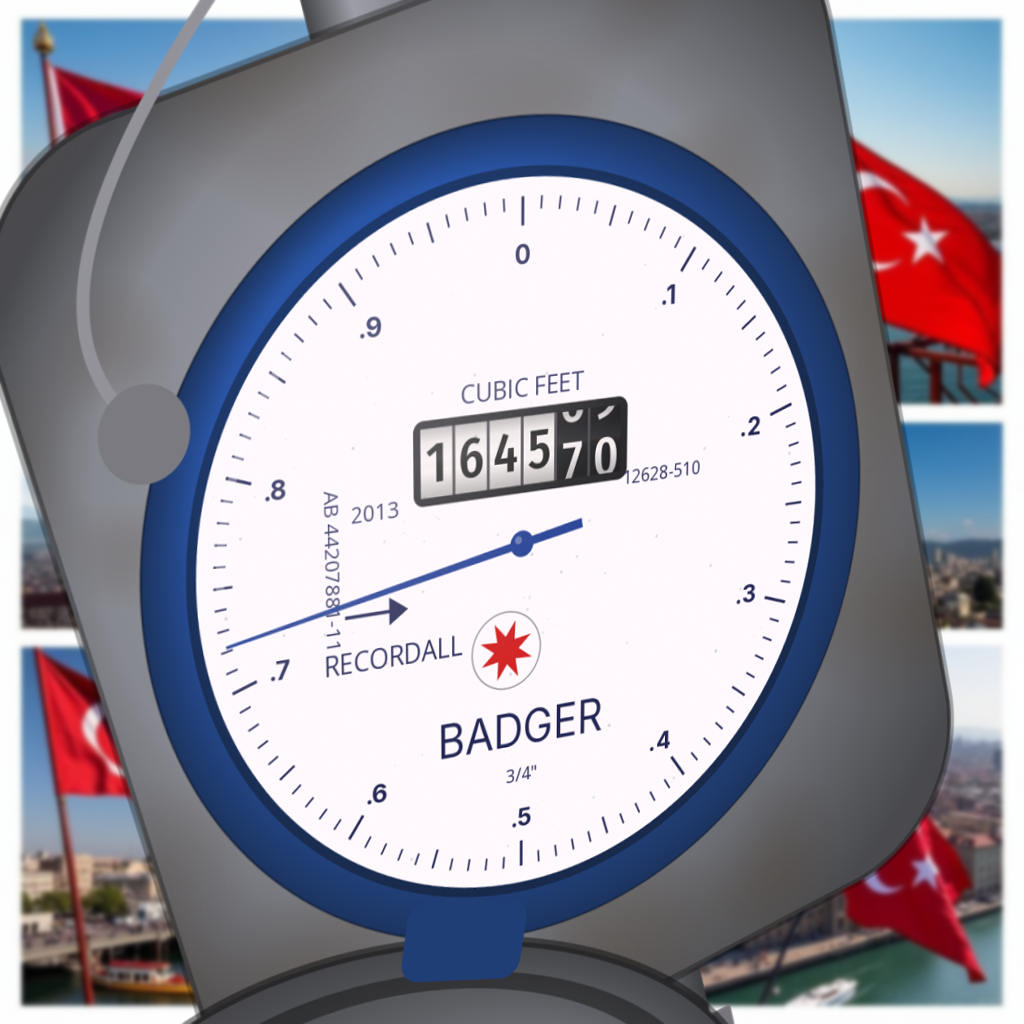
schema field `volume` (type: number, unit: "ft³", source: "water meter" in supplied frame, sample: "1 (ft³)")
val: 164569.72 (ft³)
